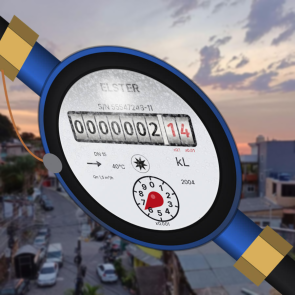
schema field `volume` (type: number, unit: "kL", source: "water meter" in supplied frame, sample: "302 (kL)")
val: 2.146 (kL)
